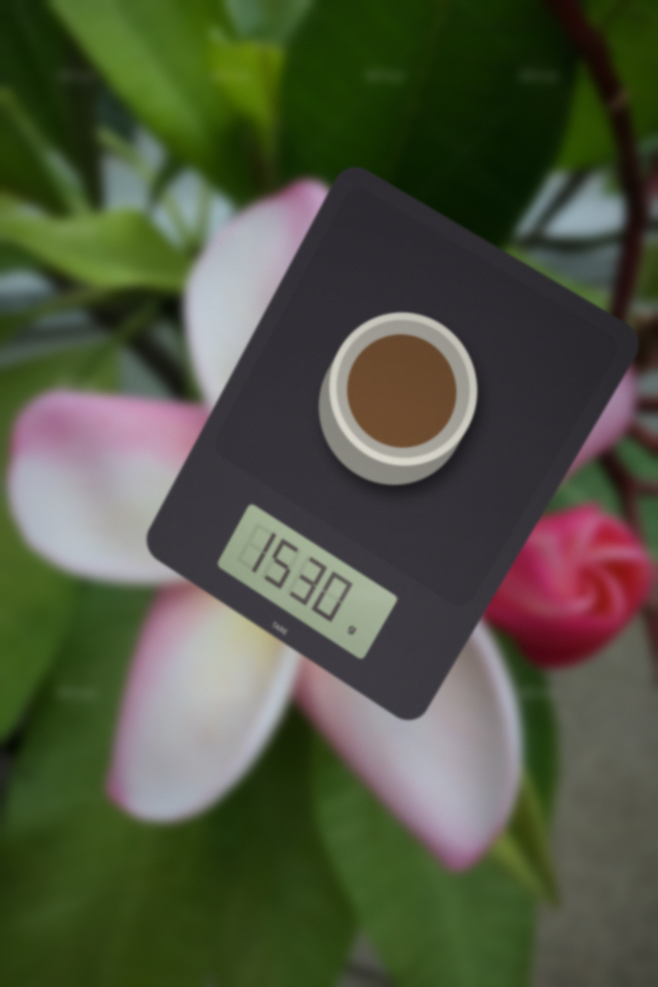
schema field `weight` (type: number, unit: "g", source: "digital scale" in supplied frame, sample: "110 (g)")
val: 1530 (g)
